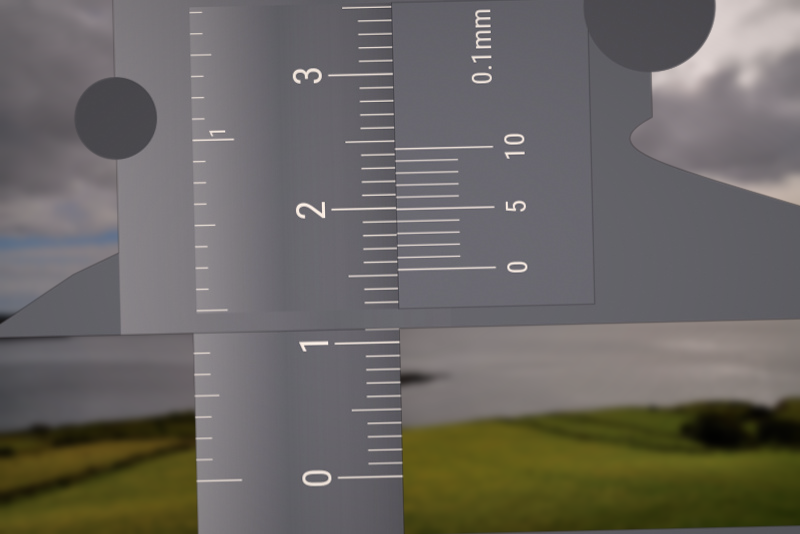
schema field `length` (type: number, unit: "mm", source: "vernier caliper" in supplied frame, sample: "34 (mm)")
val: 15.4 (mm)
